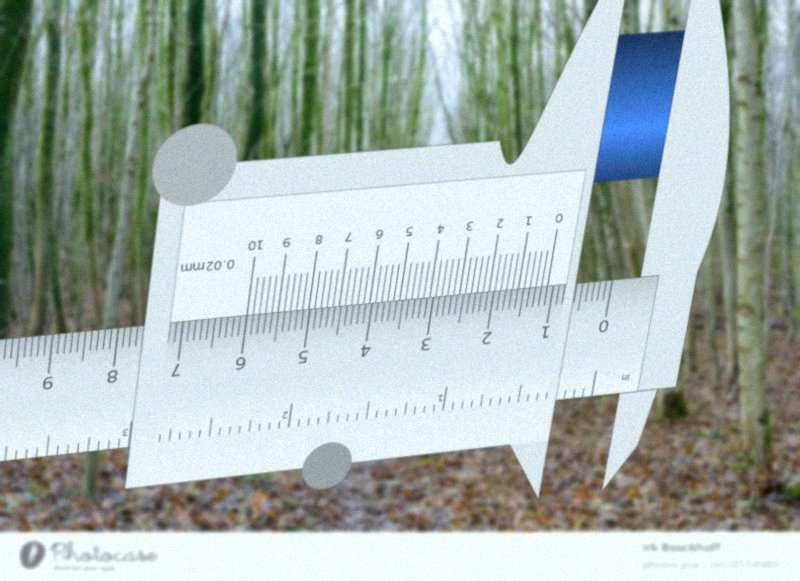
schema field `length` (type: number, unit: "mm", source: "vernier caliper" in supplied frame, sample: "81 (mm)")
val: 11.0 (mm)
